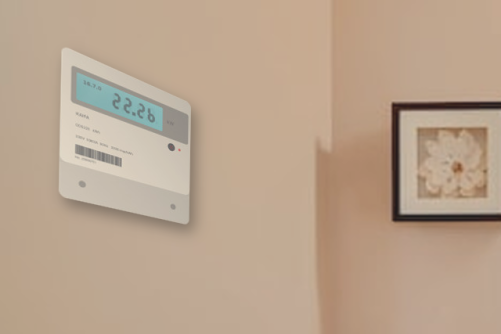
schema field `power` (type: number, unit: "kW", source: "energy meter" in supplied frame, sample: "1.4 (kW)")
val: 22.26 (kW)
